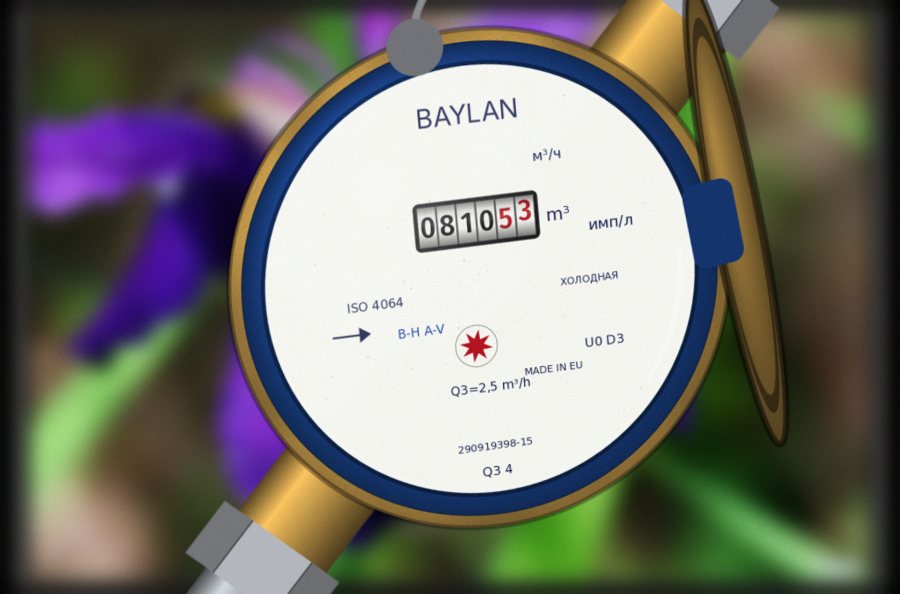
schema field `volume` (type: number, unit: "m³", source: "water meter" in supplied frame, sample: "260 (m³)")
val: 810.53 (m³)
